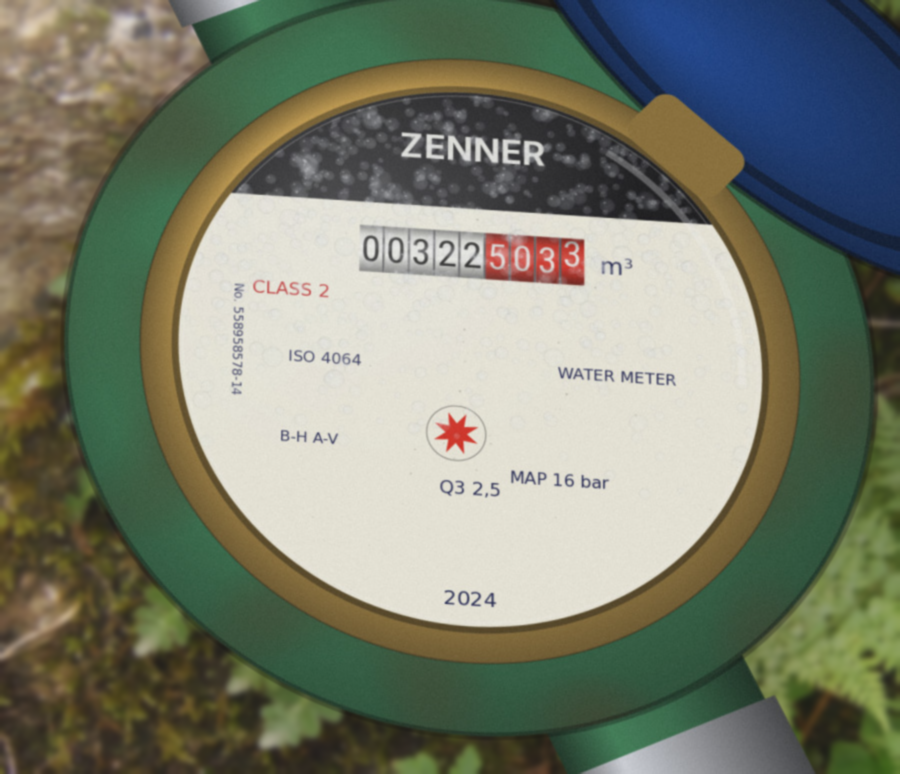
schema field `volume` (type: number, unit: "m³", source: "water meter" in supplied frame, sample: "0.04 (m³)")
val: 322.5033 (m³)
